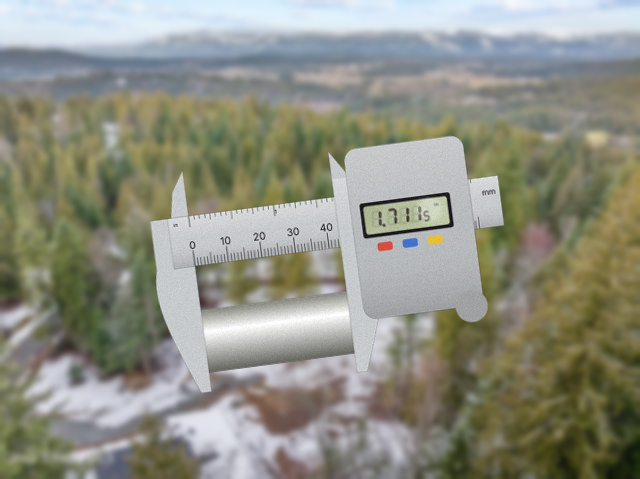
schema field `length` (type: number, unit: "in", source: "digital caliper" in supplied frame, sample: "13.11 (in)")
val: 1.7115 (in)
